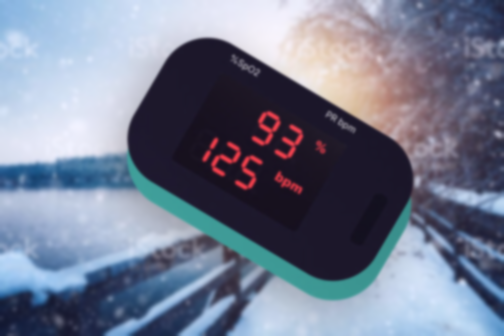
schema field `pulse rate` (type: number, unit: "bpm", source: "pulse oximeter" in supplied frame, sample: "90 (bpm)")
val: 125 (bpm)
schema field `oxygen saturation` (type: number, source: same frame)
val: 93 (%)
